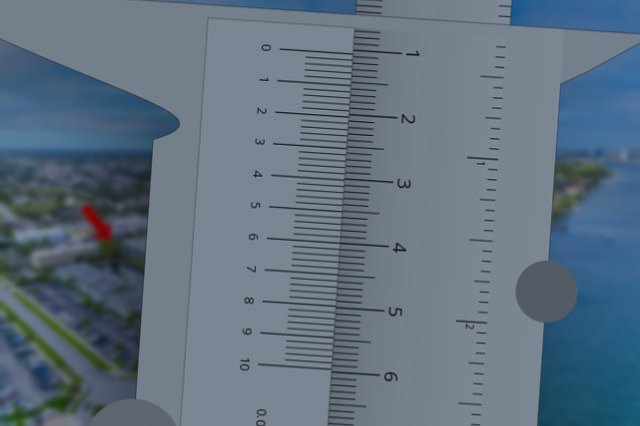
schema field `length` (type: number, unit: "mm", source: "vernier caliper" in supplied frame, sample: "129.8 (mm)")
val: 10.6 (mm)
